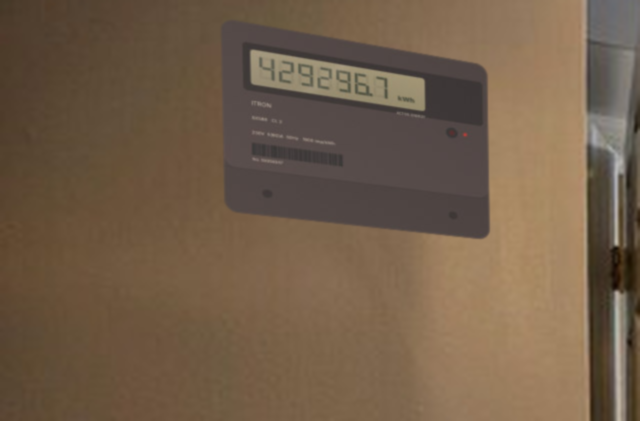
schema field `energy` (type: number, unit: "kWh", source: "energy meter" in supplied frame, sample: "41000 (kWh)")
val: 429296.7 (kWh)
